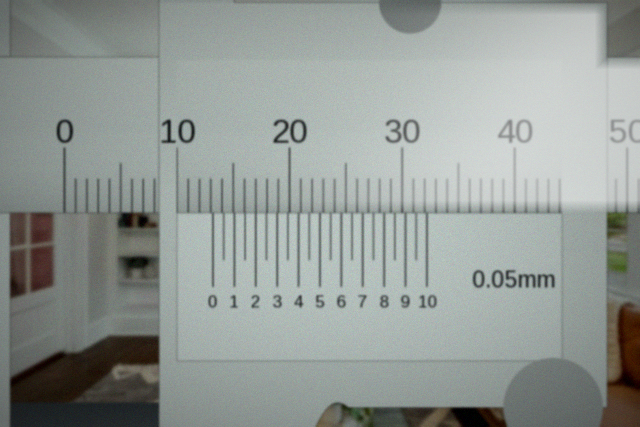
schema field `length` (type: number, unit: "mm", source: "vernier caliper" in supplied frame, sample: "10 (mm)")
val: 13.2 (mm)
